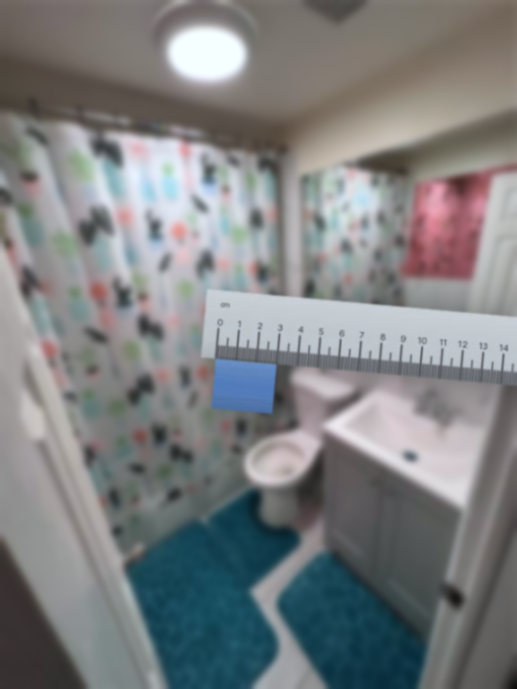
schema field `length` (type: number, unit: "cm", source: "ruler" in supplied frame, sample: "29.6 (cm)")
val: 3 (cm)
